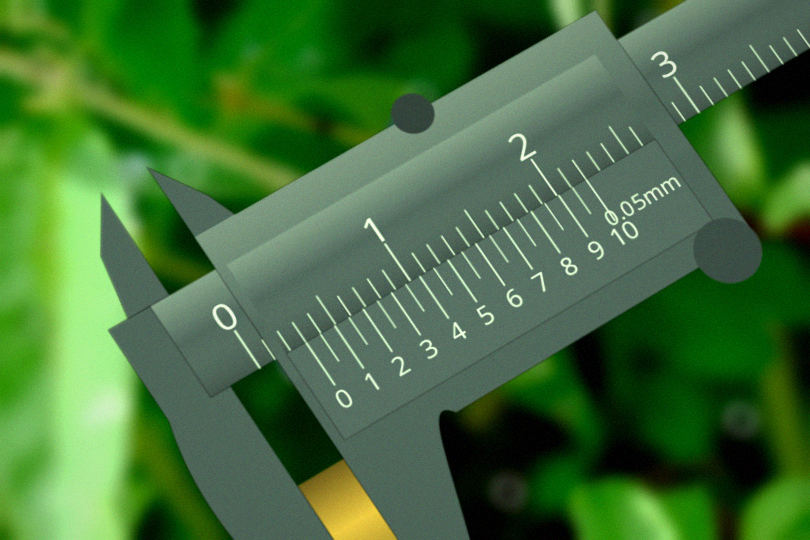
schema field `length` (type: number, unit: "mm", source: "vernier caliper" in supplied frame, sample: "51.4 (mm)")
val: 3.0 (mm)
